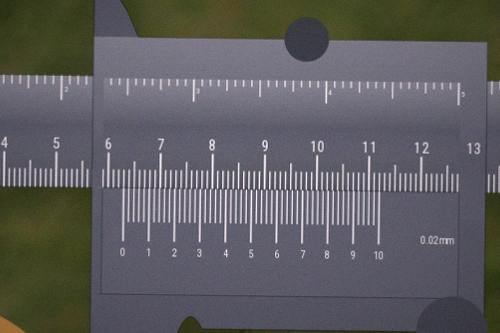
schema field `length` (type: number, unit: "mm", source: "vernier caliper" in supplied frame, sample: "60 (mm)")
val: 63.0 (mm)
